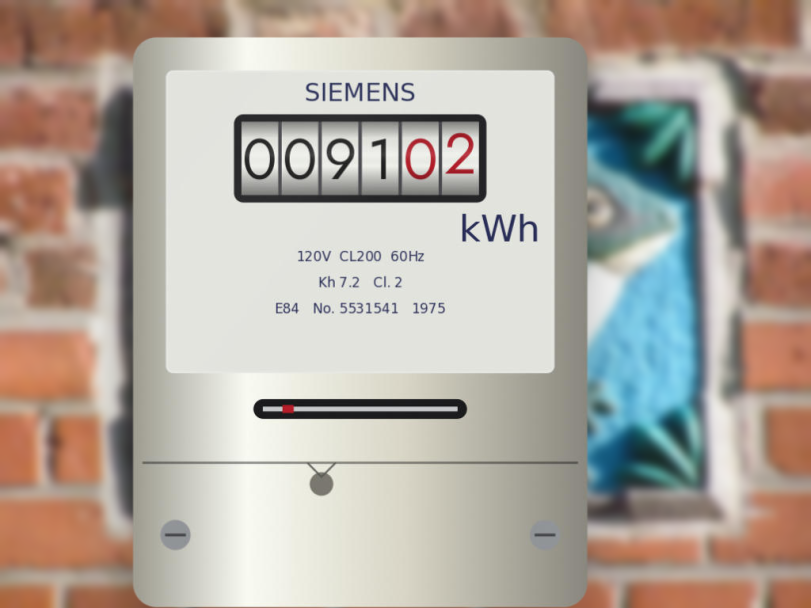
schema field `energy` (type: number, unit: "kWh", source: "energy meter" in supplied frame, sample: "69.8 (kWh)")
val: 91.02 (kWh)
